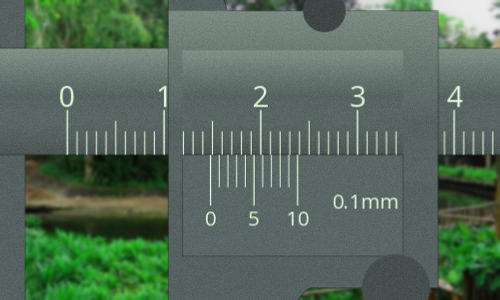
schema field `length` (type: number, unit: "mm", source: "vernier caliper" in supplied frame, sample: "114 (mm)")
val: 14.8 (mm)
